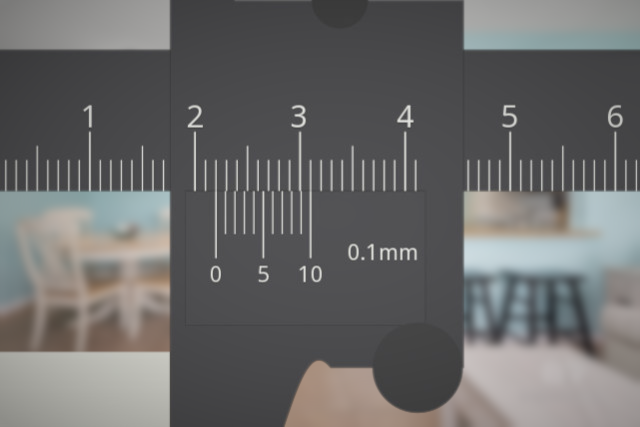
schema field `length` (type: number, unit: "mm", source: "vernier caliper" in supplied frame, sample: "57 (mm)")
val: 22.0 (mm)
